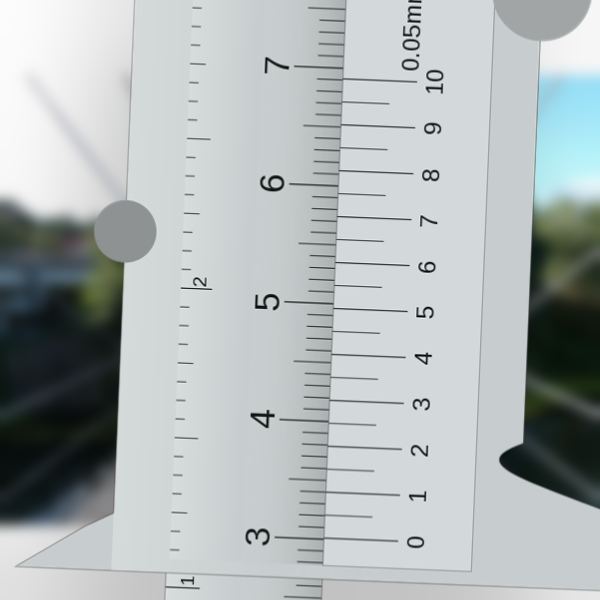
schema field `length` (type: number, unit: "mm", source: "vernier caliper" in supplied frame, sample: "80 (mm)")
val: 30.1 (mm)
